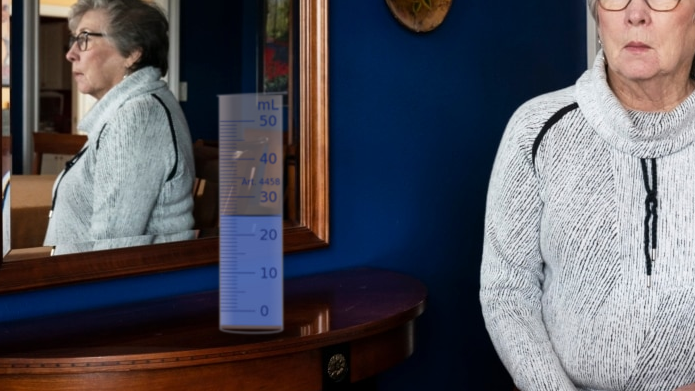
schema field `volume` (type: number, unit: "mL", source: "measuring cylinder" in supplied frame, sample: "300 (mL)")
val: 25 (mL)
